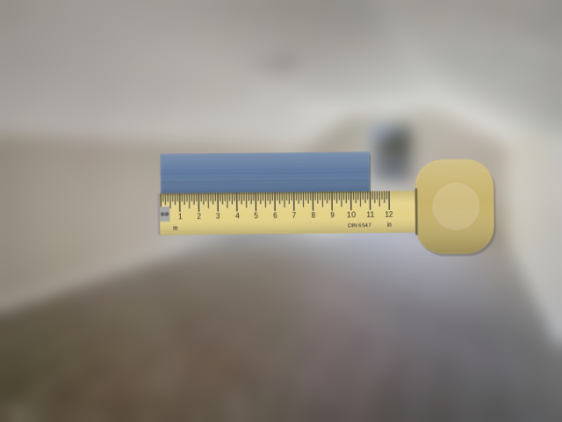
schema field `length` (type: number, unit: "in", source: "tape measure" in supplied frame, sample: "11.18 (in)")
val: 11 (in)
